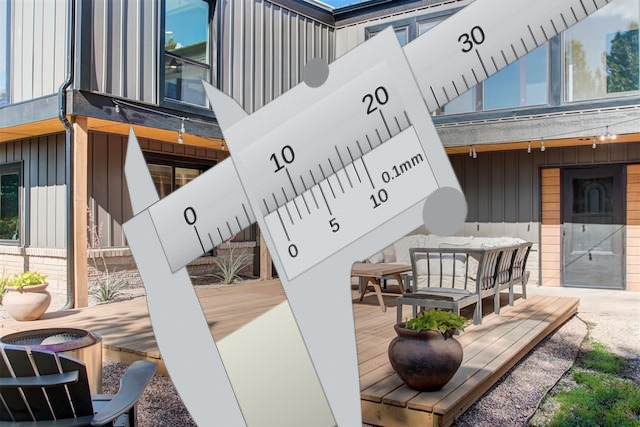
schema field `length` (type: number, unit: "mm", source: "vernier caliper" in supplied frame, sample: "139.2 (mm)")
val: 7.8 (mm)
